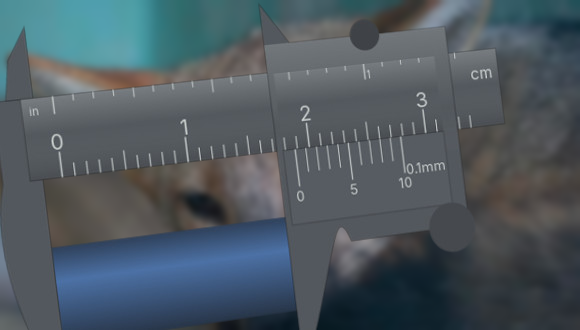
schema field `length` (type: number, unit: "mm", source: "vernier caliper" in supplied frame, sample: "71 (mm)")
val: 18.8 (mm)
